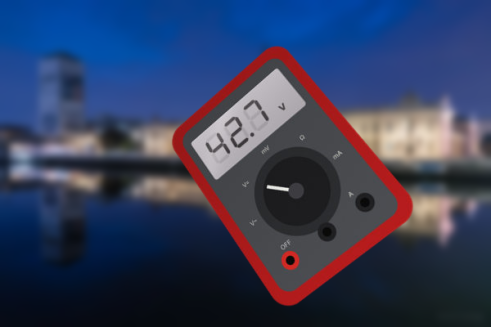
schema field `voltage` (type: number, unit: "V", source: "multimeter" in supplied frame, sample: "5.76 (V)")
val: 42.7 (V)
